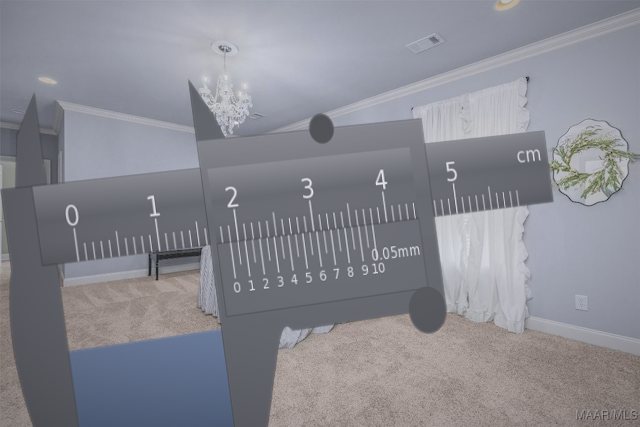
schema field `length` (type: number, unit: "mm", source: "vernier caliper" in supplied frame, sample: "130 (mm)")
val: 19.0 (mm)
